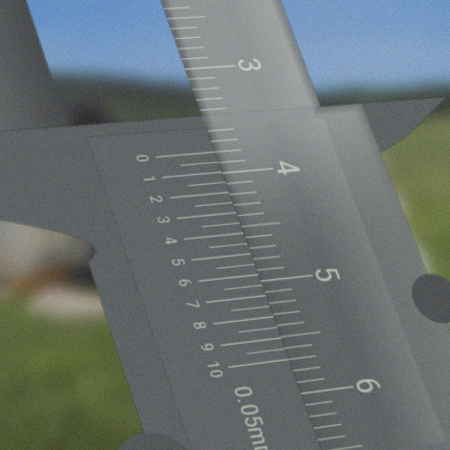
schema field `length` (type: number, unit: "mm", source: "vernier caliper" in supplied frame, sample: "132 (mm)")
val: 38.0 (mm)
